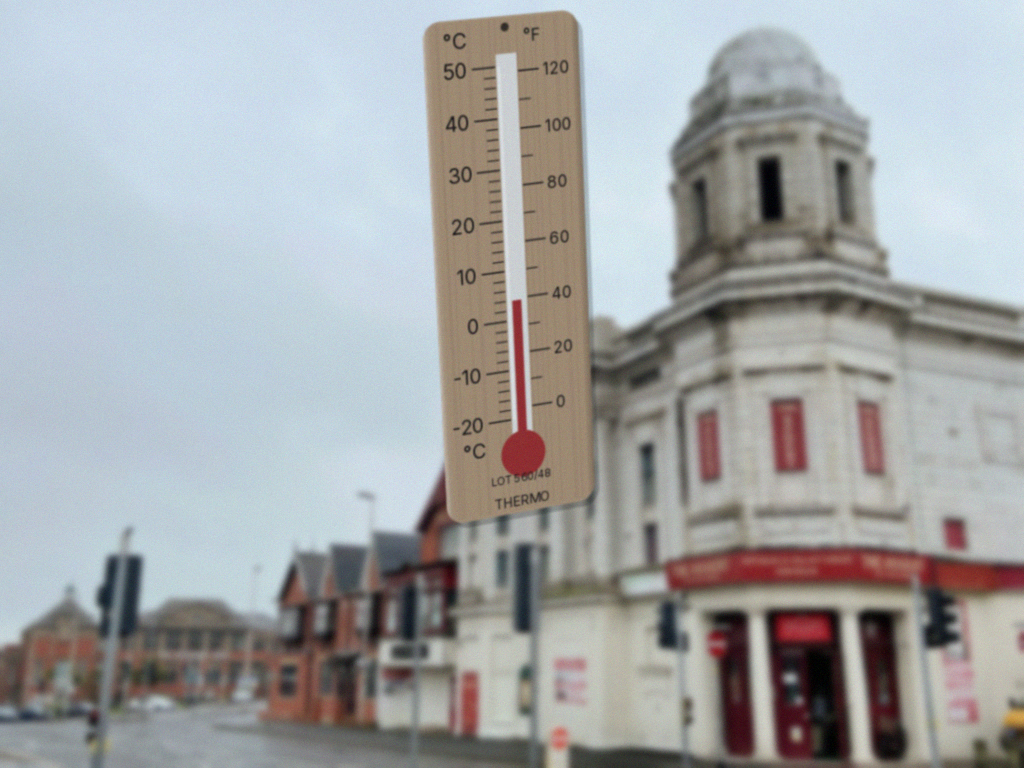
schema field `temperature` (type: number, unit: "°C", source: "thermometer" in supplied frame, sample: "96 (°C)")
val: 4 (°C)
